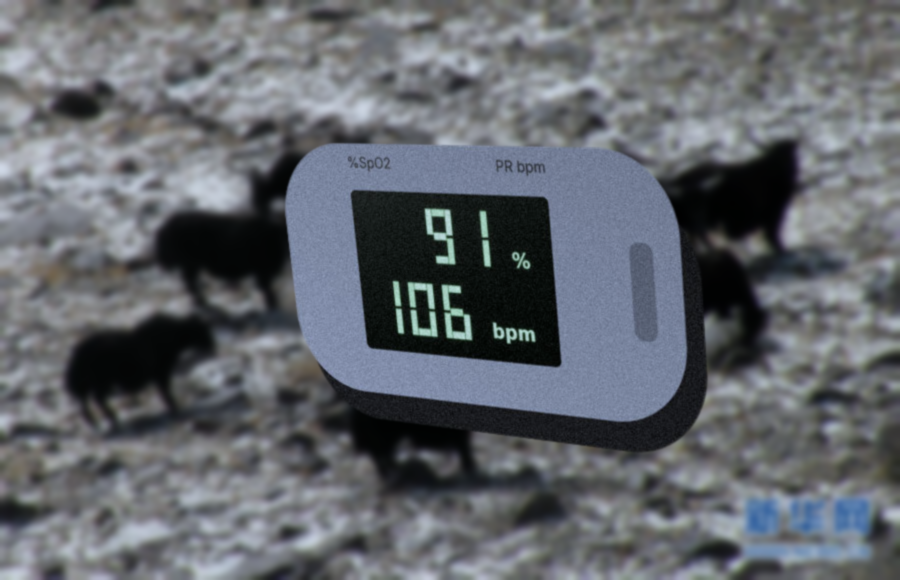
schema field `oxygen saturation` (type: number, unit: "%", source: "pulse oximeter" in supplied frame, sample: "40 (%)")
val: 91 (%)
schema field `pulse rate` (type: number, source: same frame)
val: 106 (bpm)
